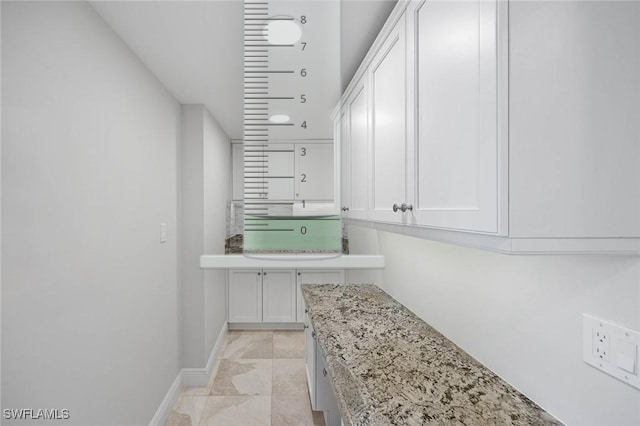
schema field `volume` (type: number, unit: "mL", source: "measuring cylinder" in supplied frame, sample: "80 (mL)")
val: 0.4 (mL)
